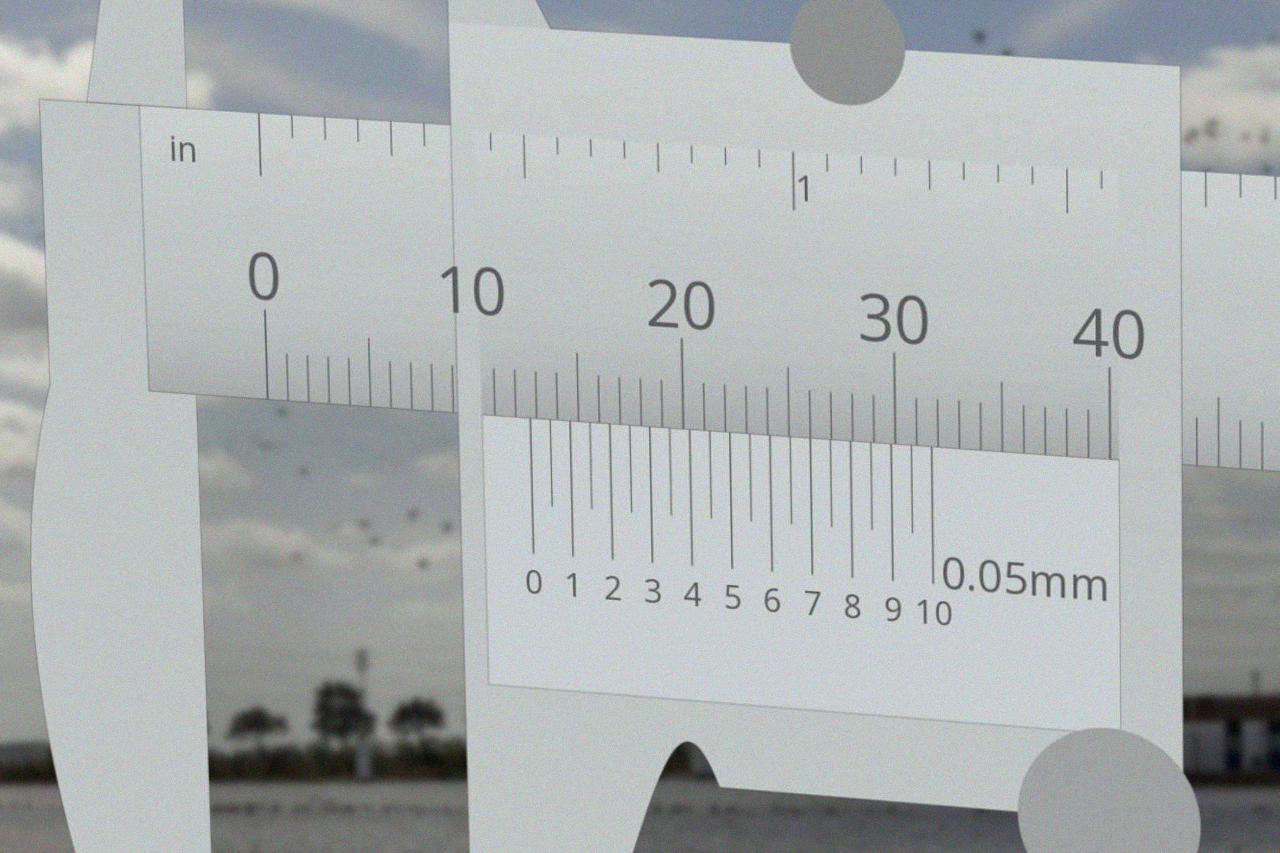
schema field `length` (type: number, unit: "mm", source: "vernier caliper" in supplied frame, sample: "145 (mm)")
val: 12.7 (mm)
